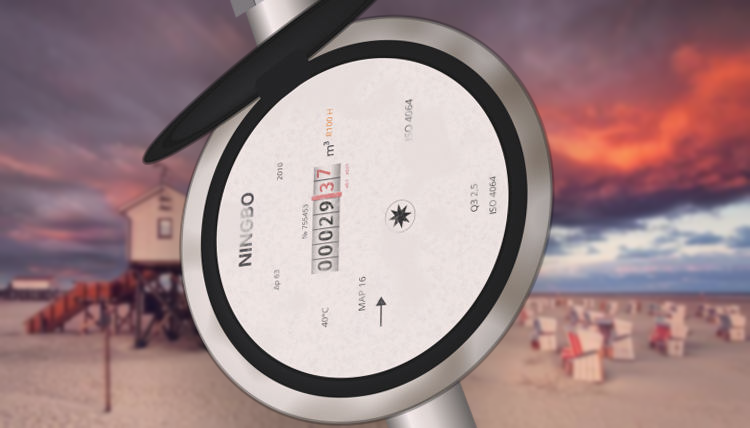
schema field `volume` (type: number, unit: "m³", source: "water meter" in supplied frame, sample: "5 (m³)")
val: 29.37 (m³)
